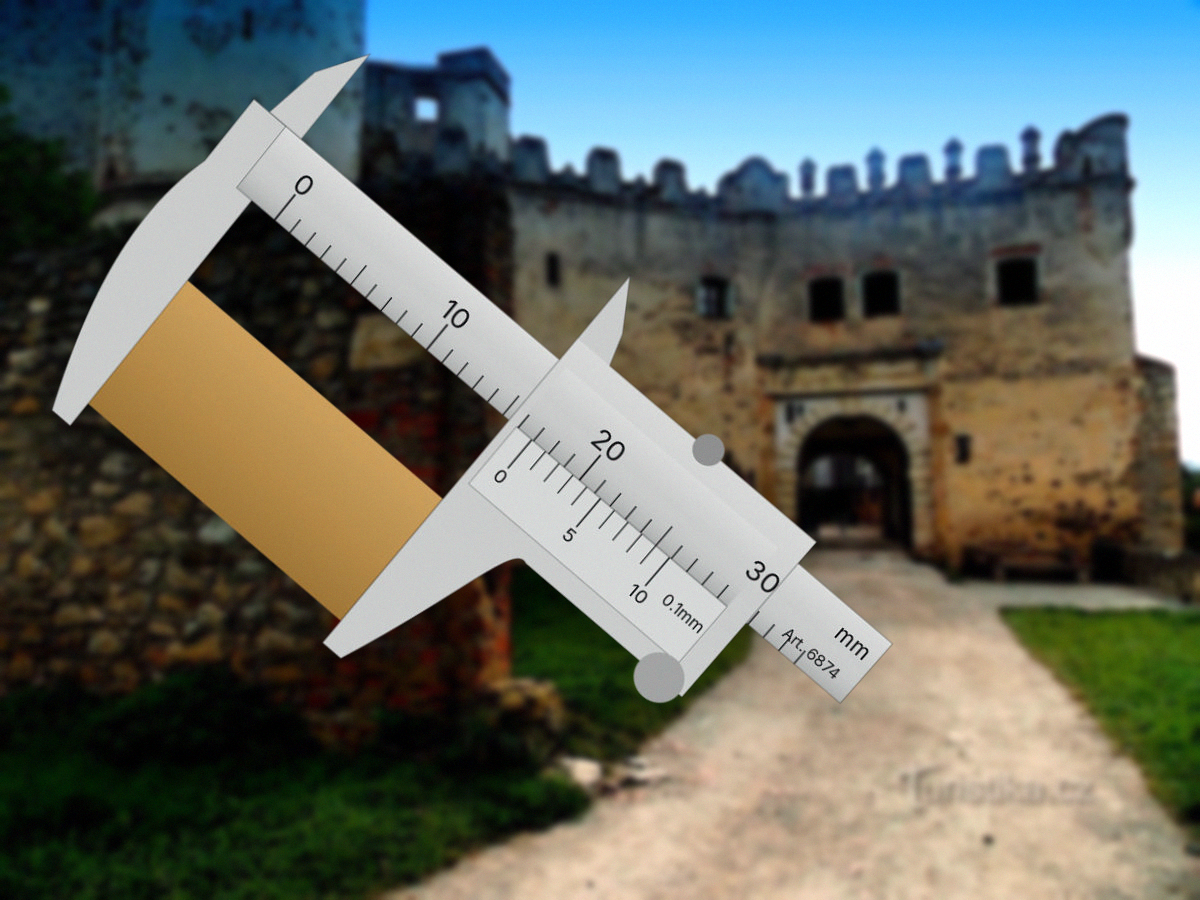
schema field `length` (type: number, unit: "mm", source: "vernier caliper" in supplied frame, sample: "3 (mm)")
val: 16.9 (mm)
